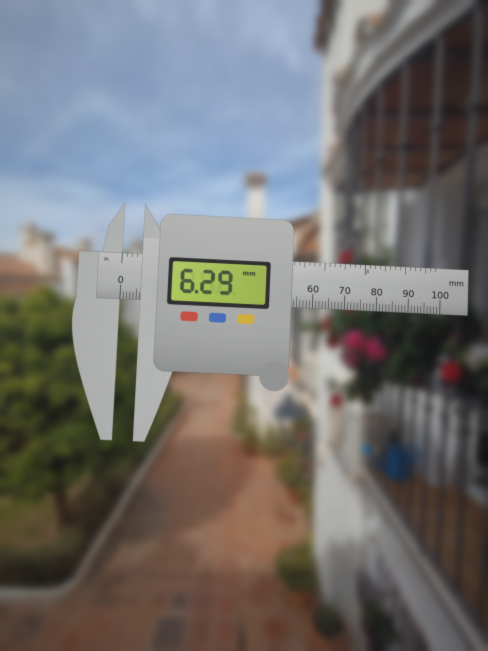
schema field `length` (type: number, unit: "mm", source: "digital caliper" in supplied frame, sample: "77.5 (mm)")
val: 6.29 (mm)
